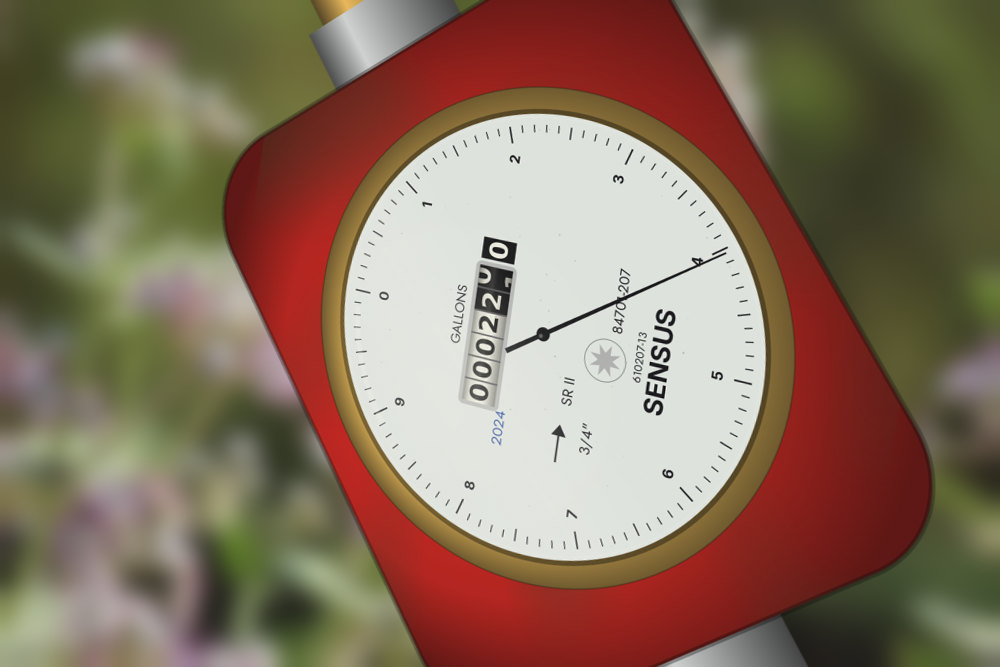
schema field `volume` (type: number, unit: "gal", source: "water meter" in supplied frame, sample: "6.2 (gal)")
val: 2204.0 (gal)
